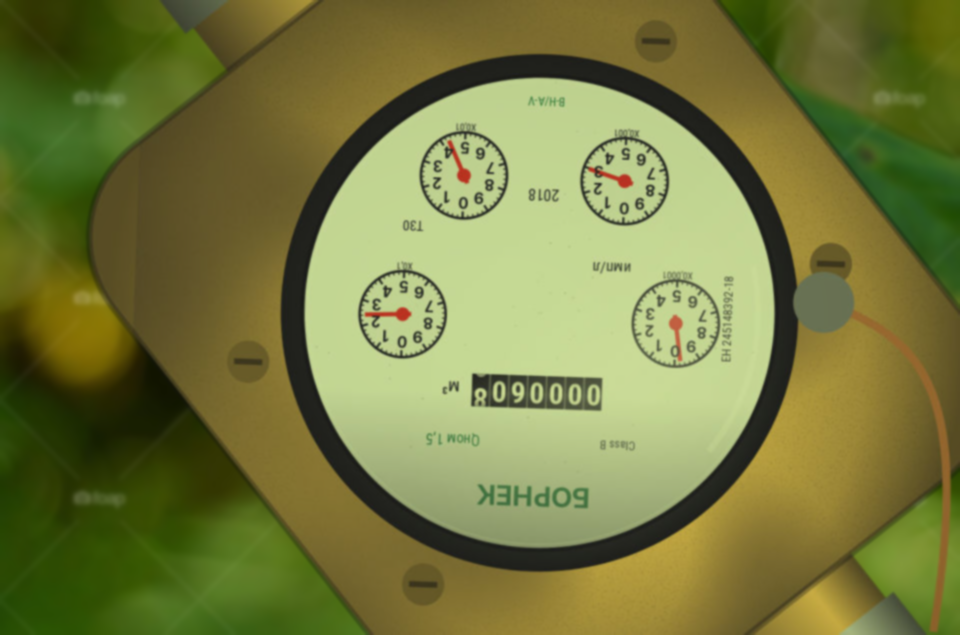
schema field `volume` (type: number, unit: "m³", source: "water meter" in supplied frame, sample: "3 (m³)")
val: 608.2429 (m³)
